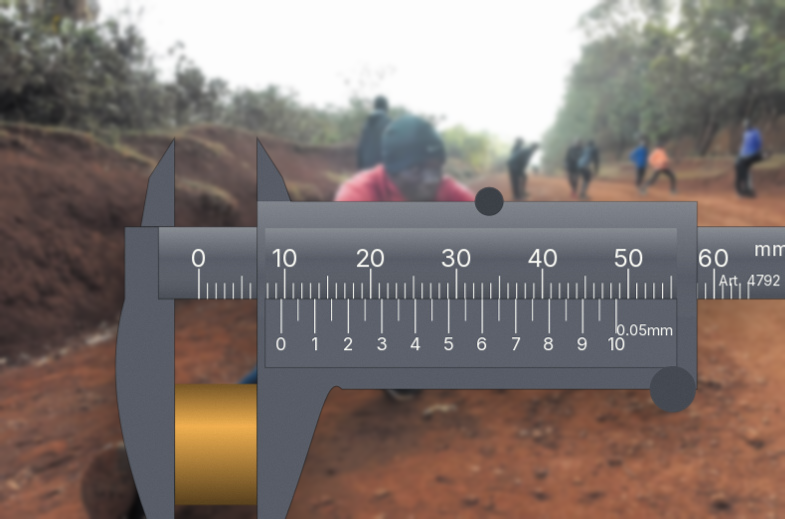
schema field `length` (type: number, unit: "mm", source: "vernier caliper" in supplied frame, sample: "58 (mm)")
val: 9.6 (mm)
